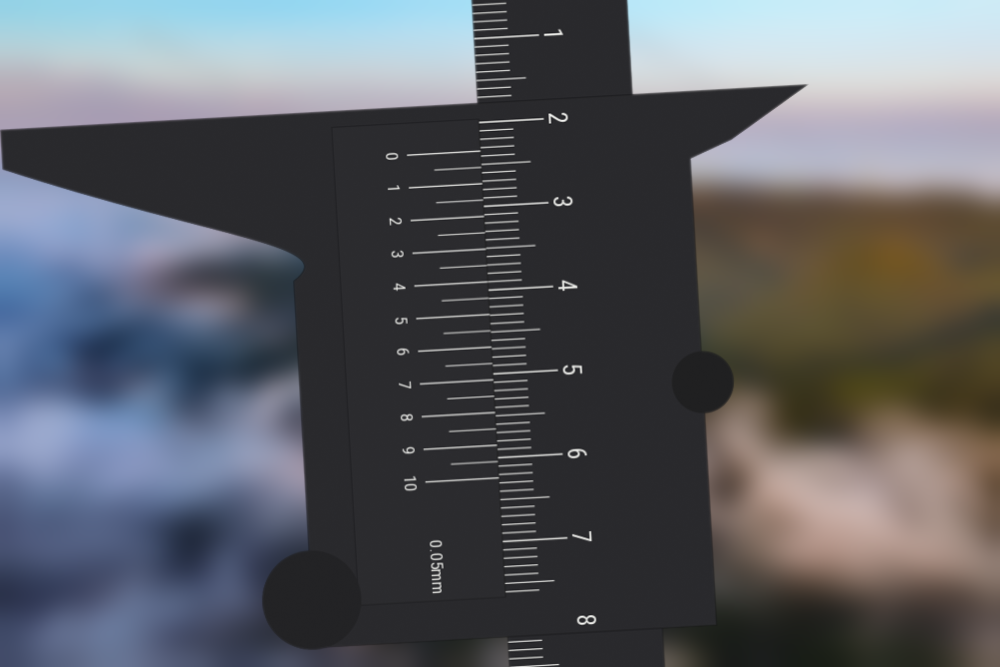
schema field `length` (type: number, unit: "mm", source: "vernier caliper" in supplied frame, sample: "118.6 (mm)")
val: 23.4 (mm)
